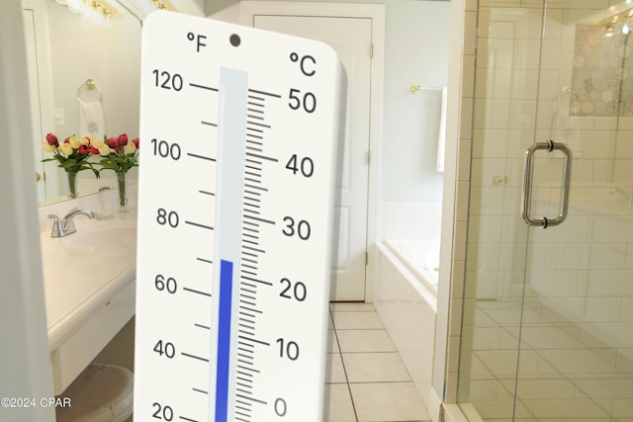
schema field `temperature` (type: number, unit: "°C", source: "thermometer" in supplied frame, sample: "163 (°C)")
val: 22 (°C)
